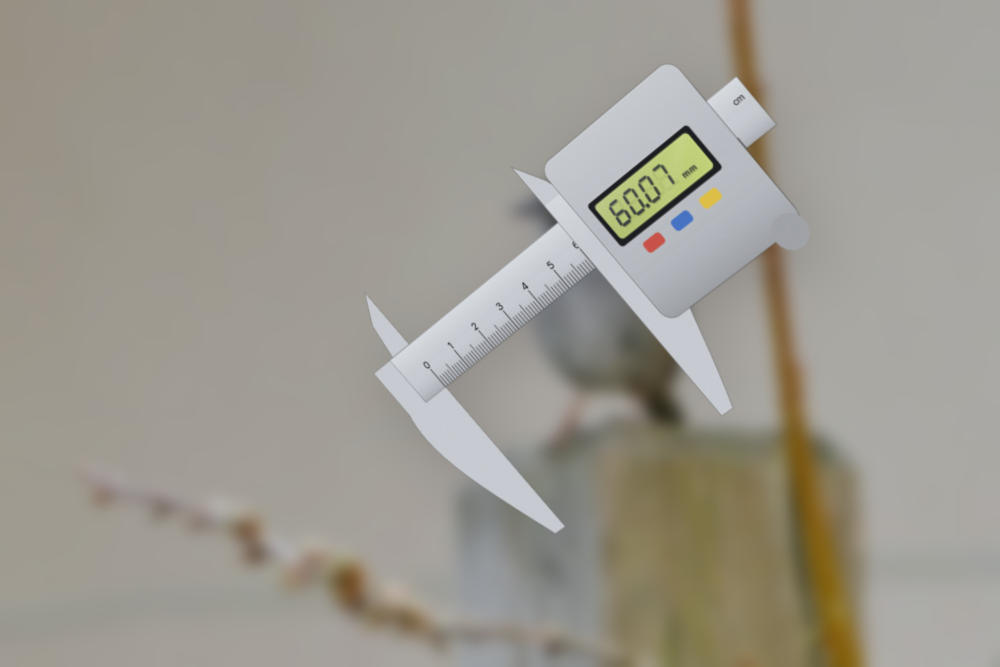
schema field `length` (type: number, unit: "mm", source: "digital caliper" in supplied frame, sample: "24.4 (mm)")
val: 60.07 (mm)
